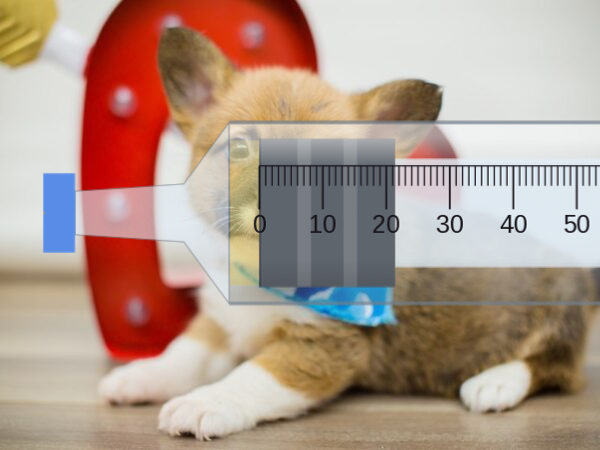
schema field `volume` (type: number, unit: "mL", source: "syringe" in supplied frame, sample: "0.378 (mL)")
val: 0 (mL)
